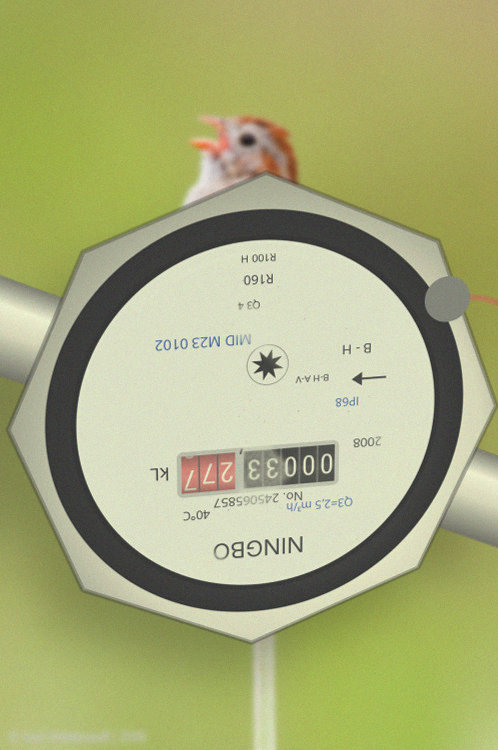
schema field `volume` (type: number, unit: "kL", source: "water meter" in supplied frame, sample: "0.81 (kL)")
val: 33.277 (kL)
